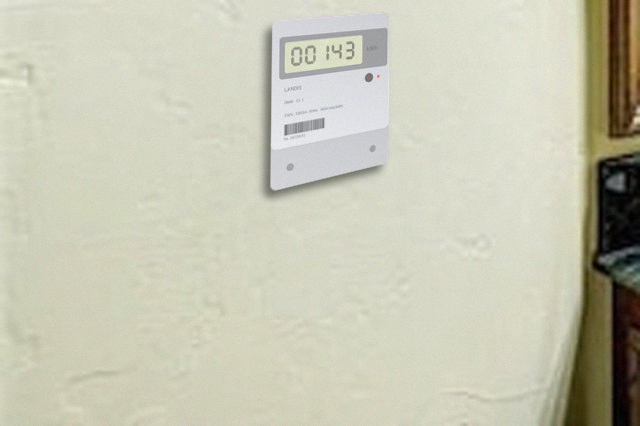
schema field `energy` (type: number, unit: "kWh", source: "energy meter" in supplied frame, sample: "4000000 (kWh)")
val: 143 (kWh)
